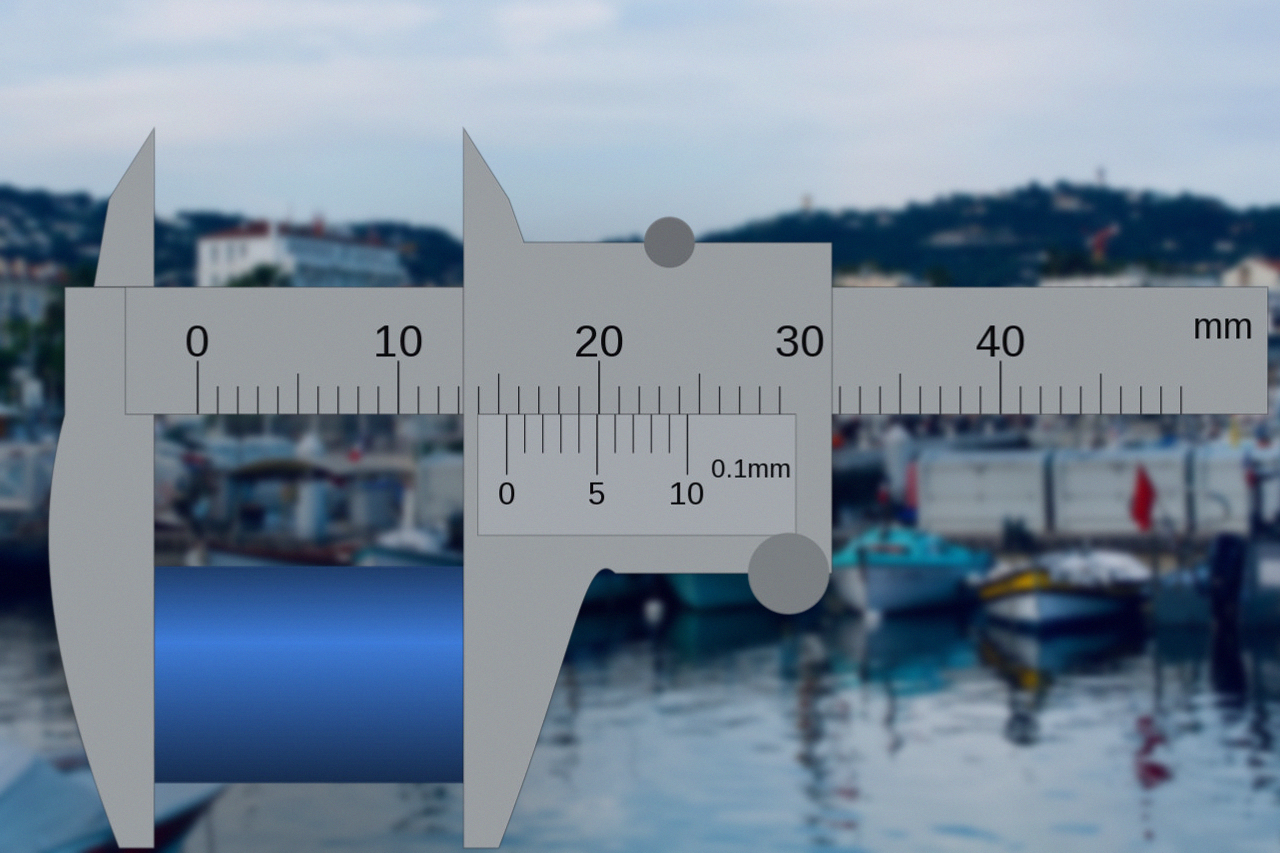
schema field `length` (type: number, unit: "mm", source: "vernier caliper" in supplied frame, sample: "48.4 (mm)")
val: 15.4 (mm)
